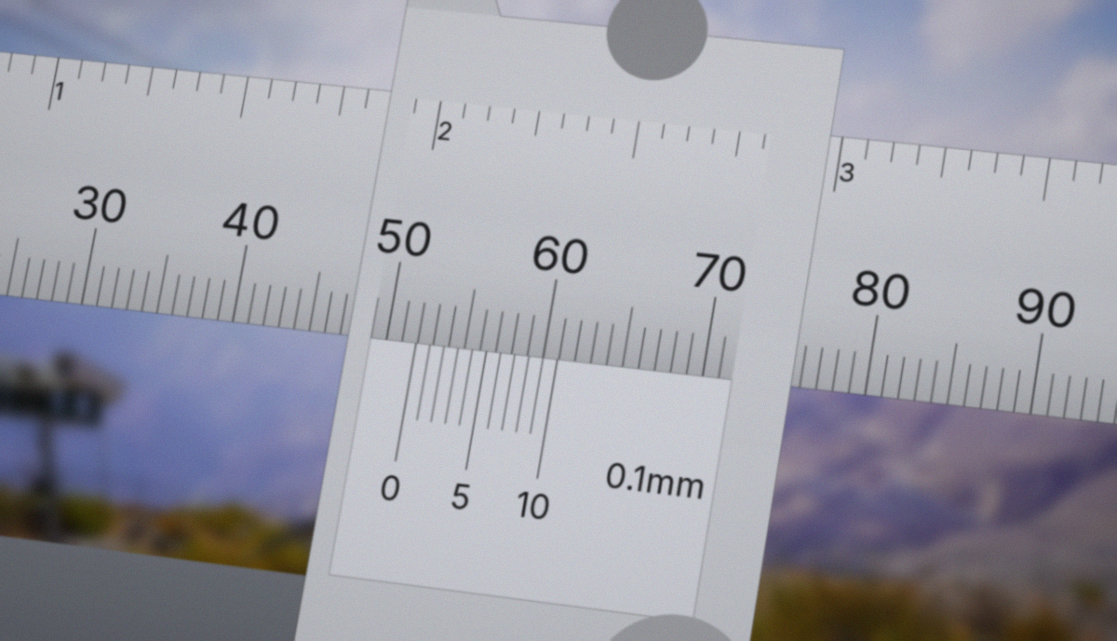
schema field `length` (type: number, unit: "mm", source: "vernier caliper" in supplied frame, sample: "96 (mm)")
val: 51.9 (mm)
